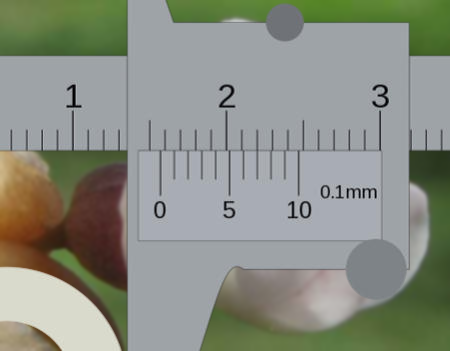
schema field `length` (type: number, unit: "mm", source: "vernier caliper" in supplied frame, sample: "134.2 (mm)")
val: 15.7 (mm)
